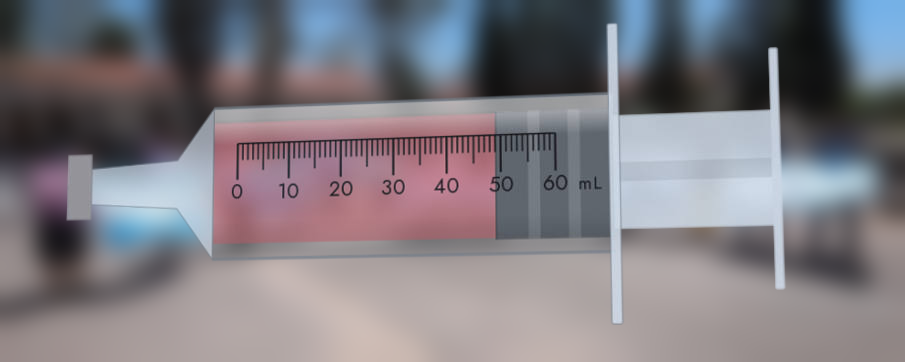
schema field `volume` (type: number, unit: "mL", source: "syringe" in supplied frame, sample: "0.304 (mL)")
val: 49 (mL)
